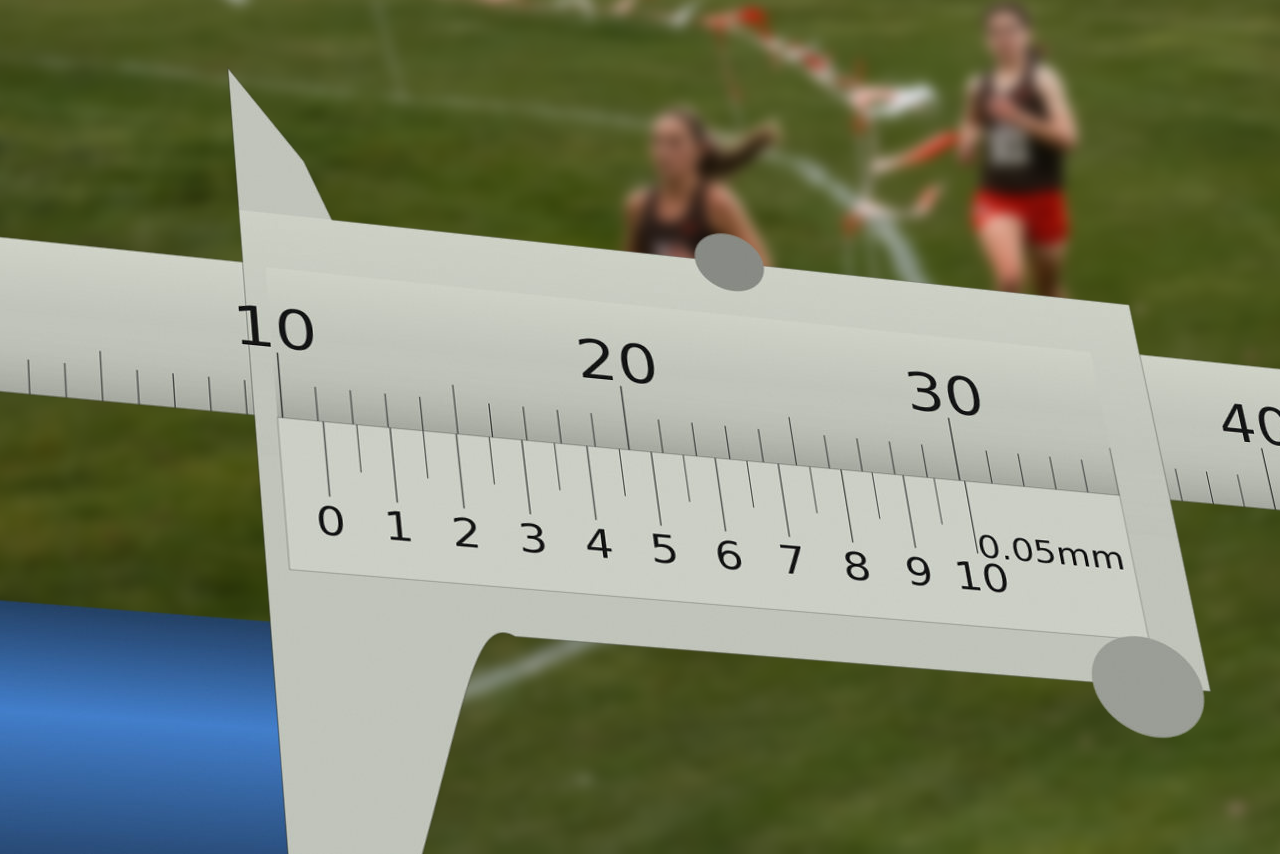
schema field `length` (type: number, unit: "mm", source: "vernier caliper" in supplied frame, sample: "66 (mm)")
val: 11.15 (mm)
